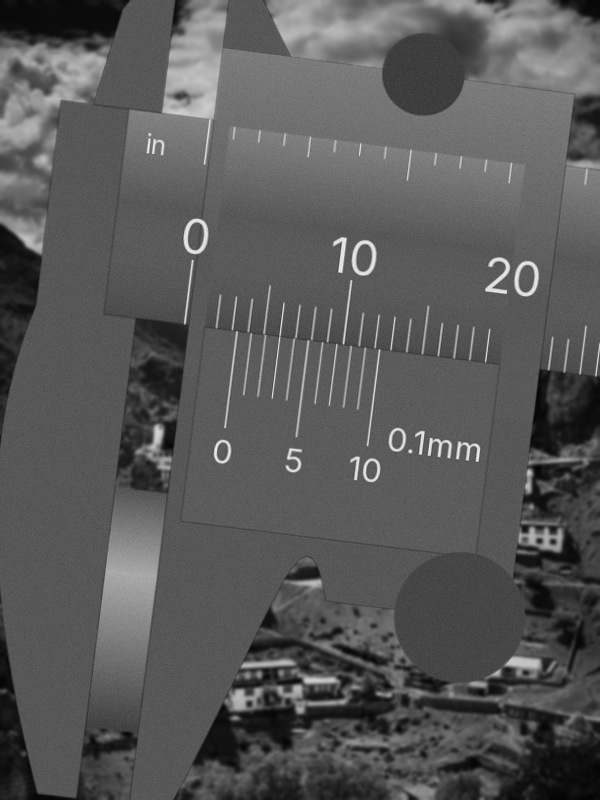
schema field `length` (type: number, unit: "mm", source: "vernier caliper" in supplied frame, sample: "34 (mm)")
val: 3.3 (mm)
